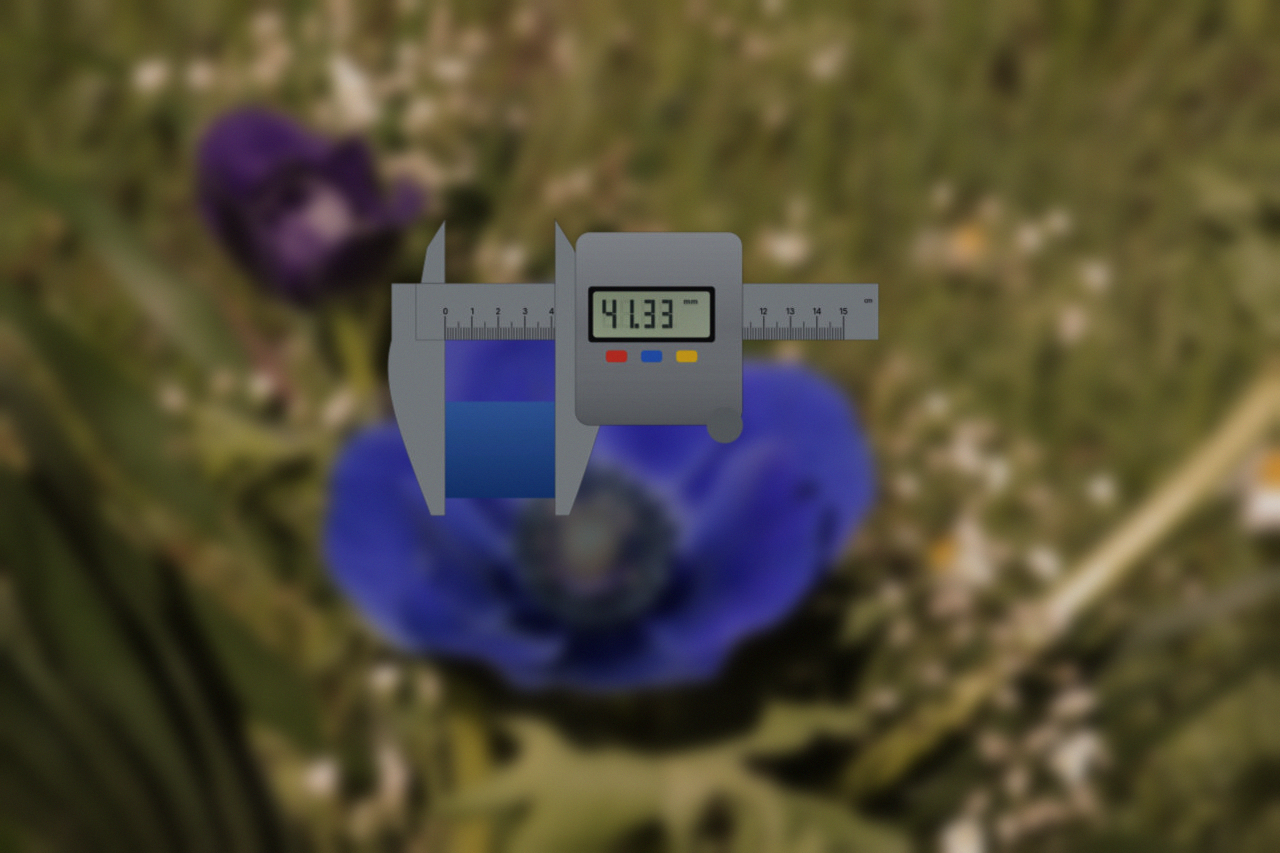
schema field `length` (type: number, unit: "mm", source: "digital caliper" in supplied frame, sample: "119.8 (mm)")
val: 41.33 (mm)
